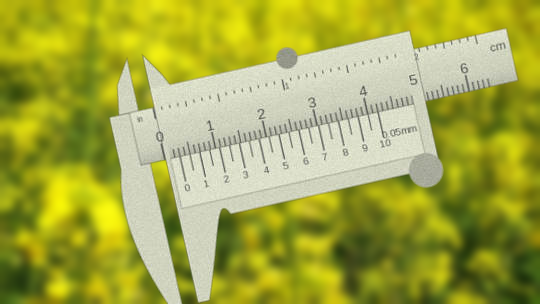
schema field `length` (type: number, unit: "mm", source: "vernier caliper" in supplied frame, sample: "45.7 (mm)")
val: 3.0 (mm)
